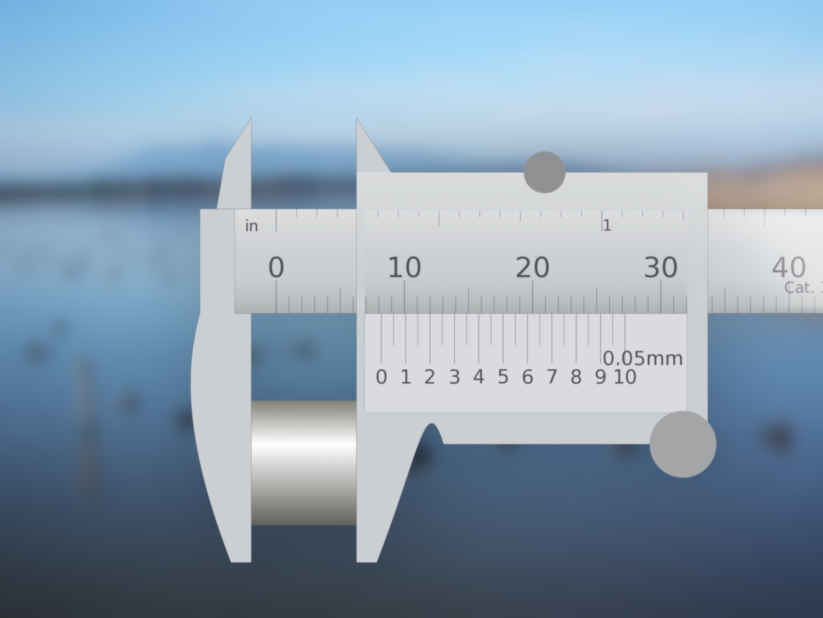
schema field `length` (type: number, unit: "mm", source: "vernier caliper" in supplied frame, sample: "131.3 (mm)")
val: 8.2 (mm)
